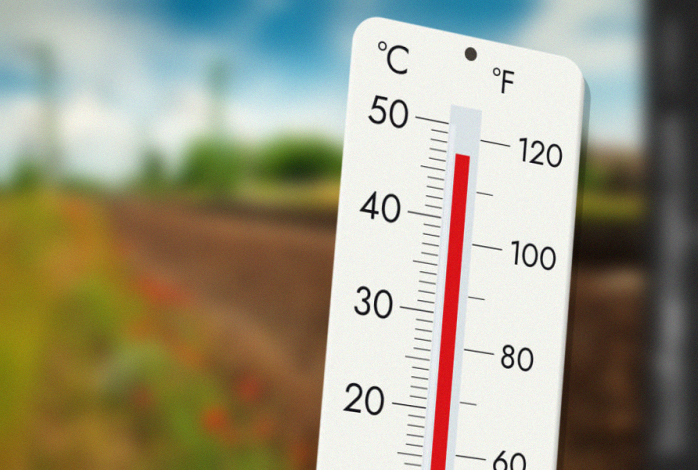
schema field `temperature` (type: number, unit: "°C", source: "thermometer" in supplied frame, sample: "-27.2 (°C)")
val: 47 (°C)
